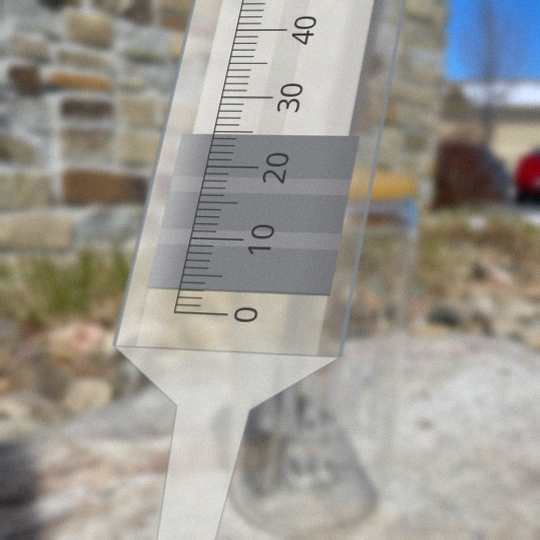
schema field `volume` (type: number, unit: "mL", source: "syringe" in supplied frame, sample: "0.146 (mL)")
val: 3 (mL)
